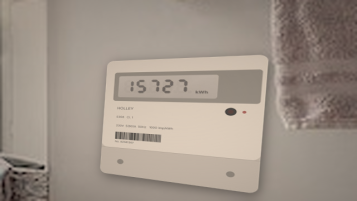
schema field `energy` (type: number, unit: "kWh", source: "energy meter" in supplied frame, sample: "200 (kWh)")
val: 15727 (kWh)
